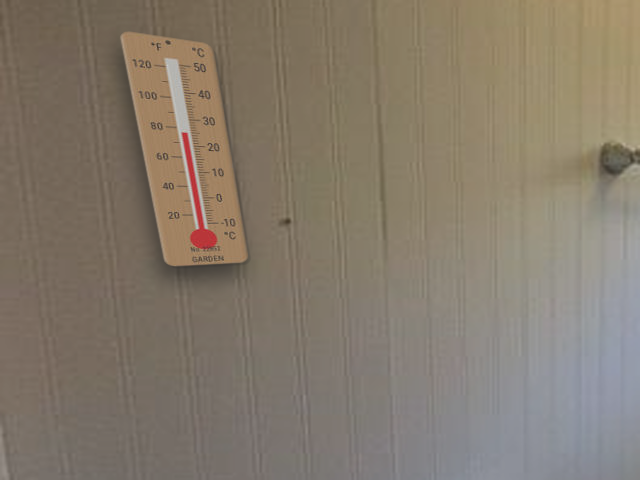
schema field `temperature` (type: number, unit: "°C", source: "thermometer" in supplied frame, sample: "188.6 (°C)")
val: 25 (°C)
